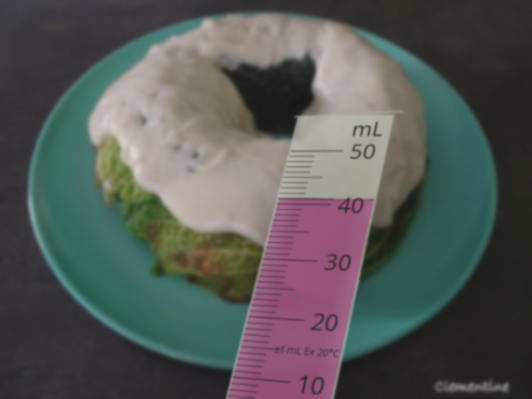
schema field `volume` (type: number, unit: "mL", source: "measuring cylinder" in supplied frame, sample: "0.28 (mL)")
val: 41 (mL)
